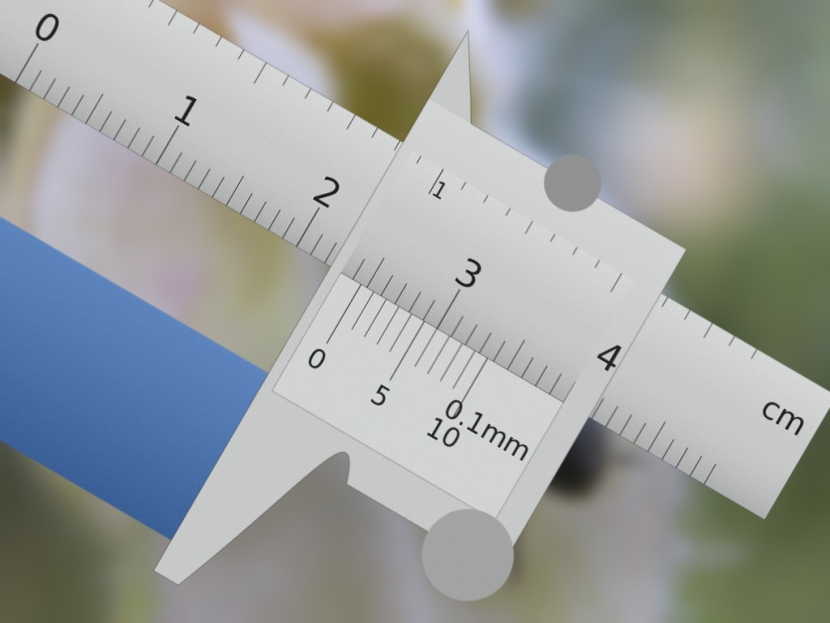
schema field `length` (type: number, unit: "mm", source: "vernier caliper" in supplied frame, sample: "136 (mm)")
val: 24.6 (mm)
